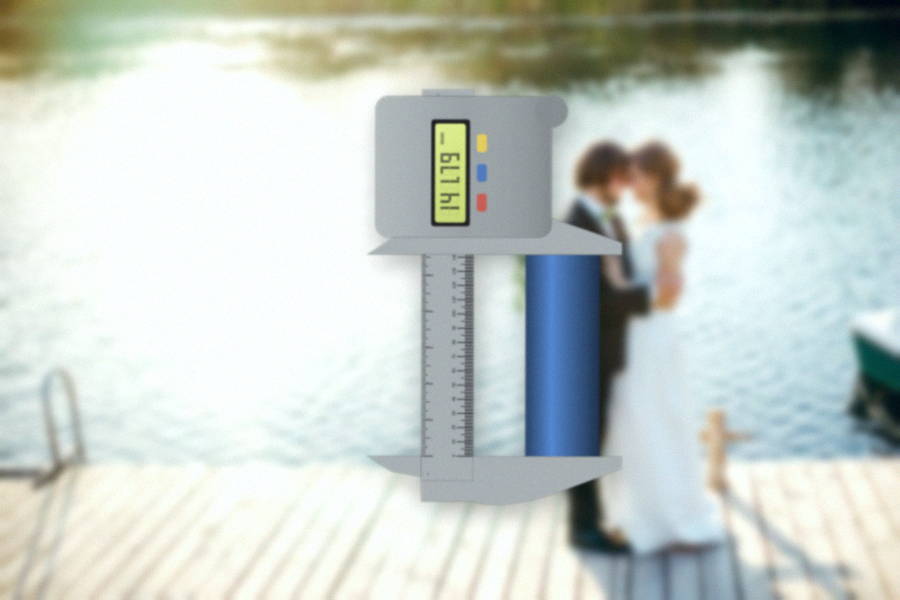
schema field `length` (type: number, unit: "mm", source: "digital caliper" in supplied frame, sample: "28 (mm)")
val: 141.79 (mm)
